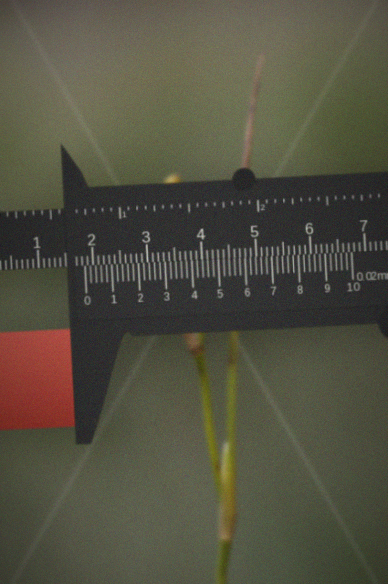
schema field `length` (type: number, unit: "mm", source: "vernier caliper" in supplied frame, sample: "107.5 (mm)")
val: 18.5 (mm)
